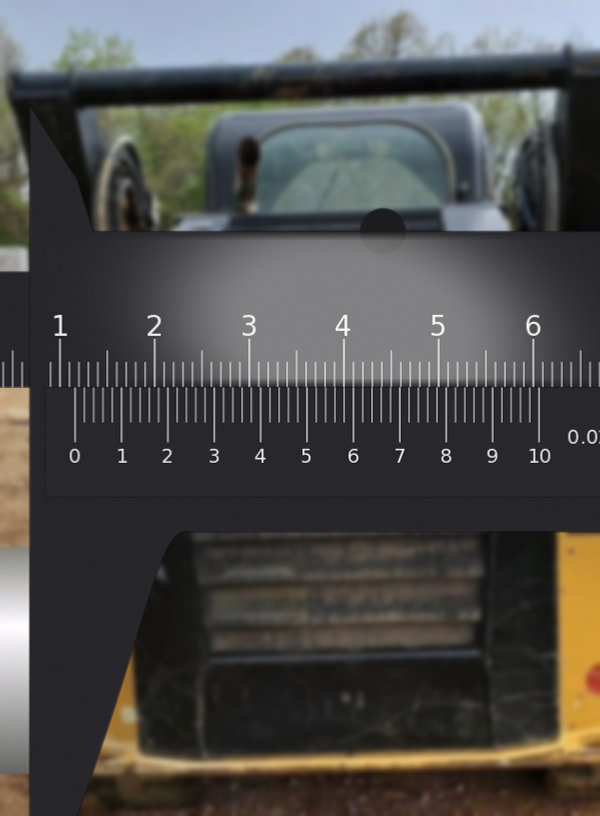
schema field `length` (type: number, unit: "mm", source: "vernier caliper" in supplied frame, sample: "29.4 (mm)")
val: 11.6 (mm)
